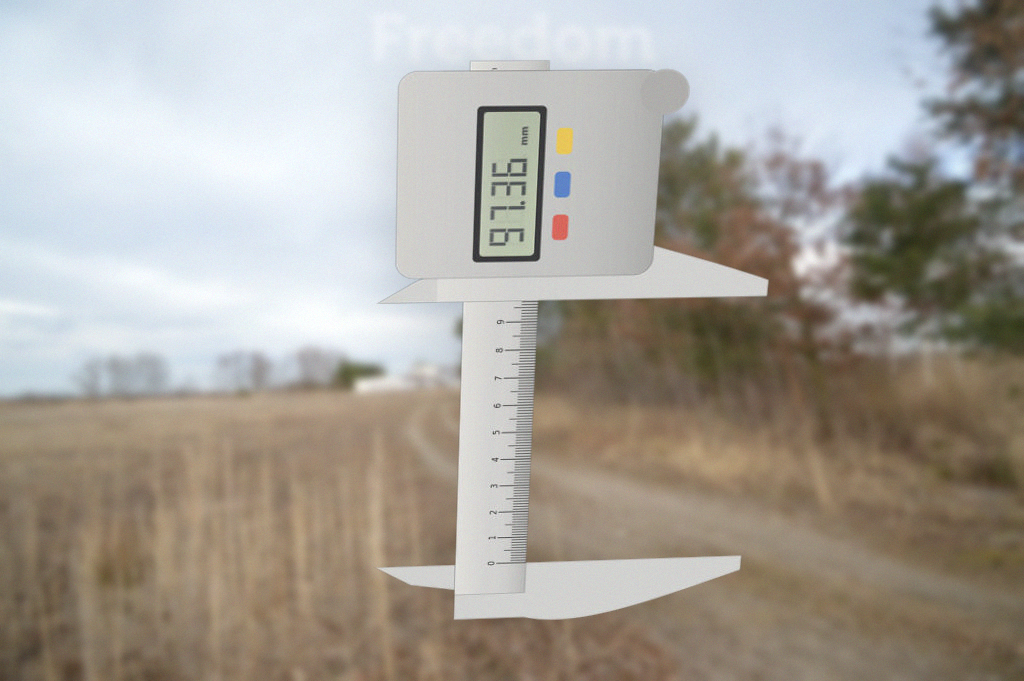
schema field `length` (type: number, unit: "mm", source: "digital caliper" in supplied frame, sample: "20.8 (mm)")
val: 97.36 (mm)
